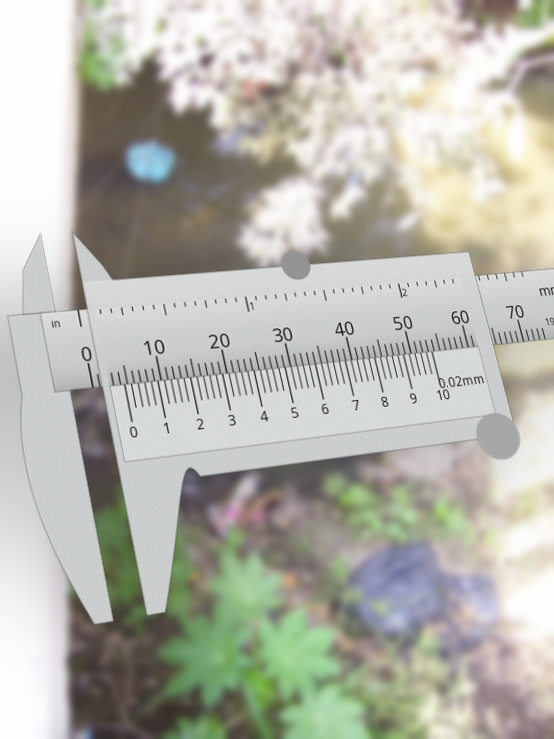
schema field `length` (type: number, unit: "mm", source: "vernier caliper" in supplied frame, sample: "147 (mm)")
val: 4.6 (mm)
